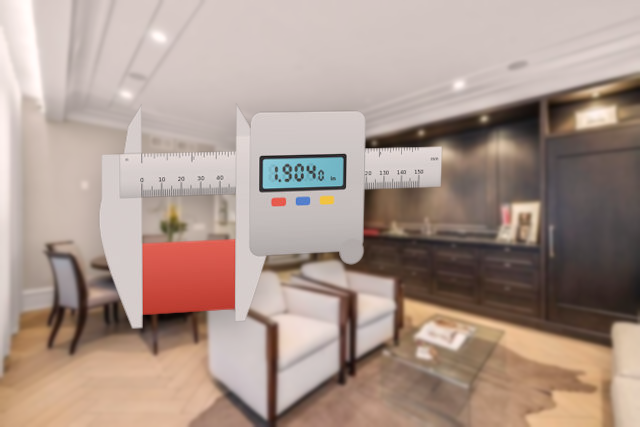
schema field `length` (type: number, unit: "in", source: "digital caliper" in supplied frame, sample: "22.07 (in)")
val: 1.9040 (in)
